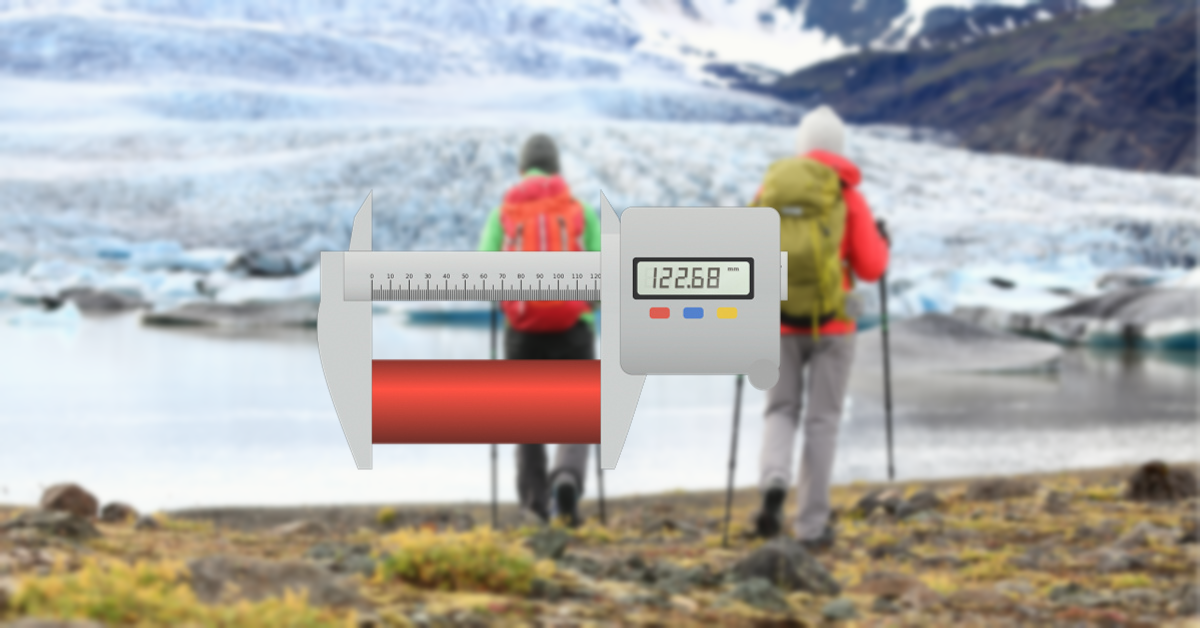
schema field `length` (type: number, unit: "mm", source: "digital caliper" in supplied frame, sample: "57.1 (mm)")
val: 122.68 (mm)
